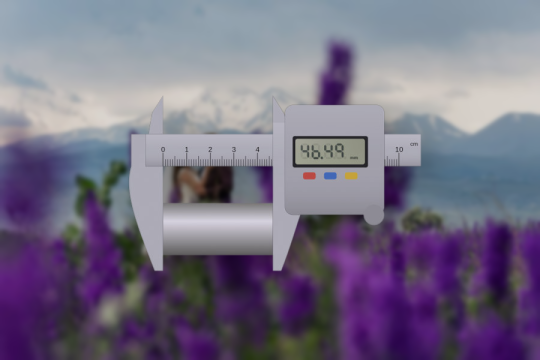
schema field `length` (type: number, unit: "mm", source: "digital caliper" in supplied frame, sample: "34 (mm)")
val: 46.49 (mm)
